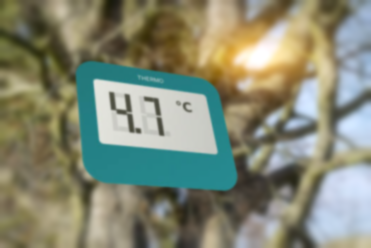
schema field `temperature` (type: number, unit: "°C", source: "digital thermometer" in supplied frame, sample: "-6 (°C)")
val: 4.7 (°C)
